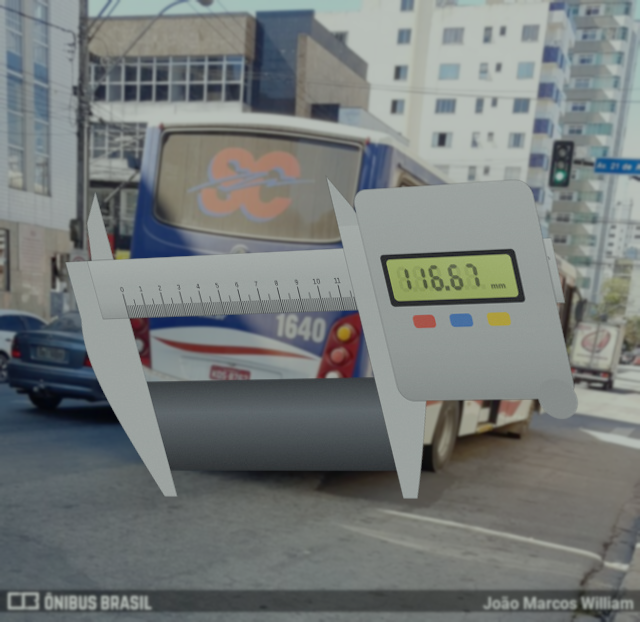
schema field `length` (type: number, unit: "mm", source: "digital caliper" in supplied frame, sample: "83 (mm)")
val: 116.67 (mm)
